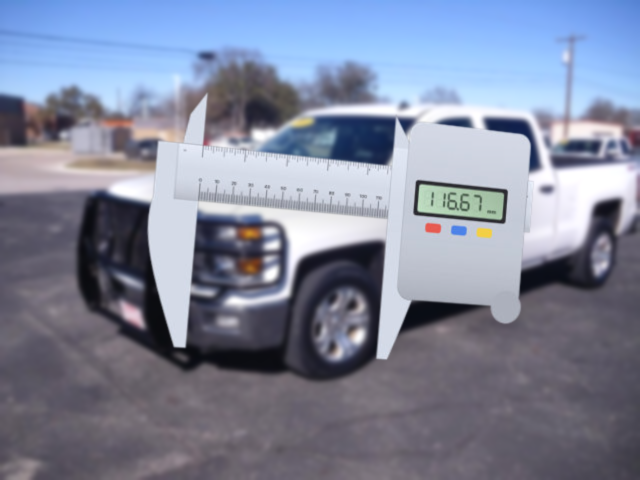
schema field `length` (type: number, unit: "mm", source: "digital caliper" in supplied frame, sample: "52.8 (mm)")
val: 116.67 (mm)
